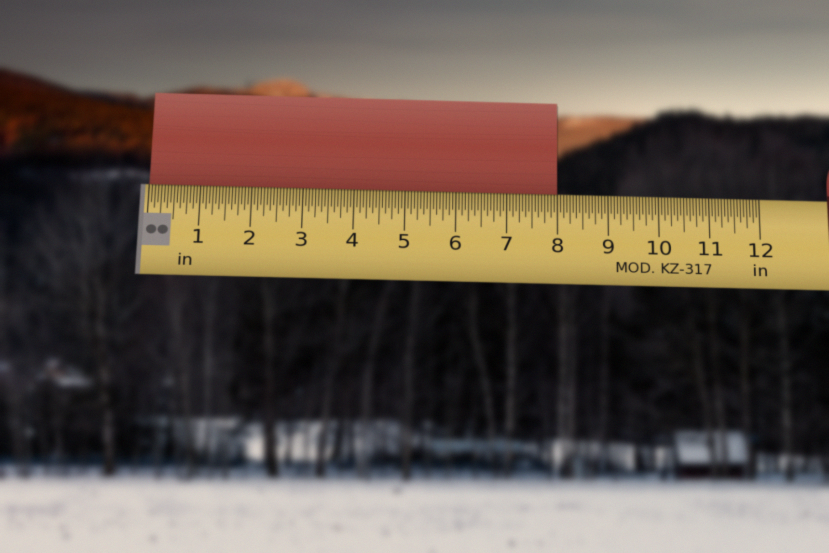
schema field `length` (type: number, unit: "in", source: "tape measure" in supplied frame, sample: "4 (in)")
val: 8 (in)
